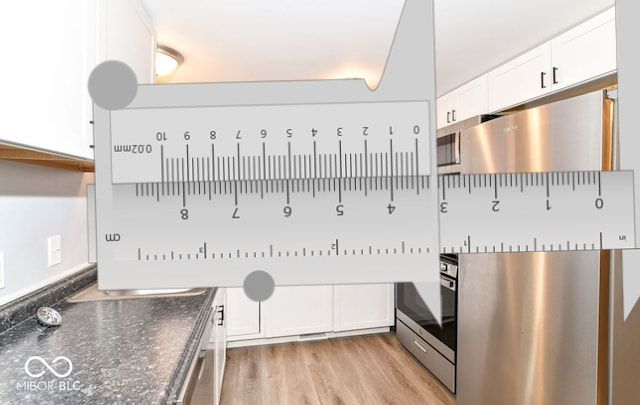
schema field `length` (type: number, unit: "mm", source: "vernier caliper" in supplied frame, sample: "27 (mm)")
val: 35.0 (mm)
